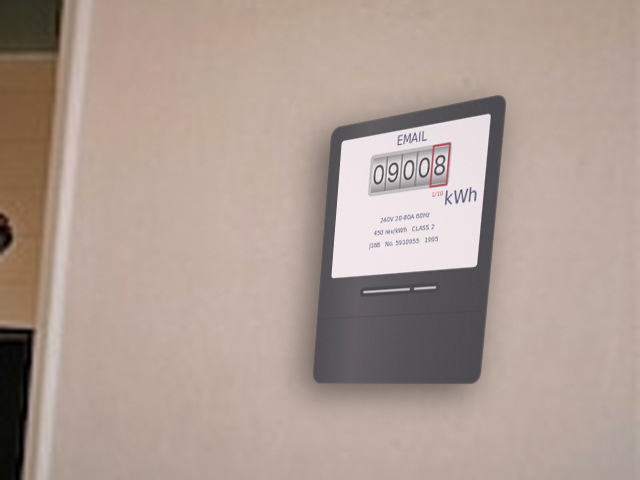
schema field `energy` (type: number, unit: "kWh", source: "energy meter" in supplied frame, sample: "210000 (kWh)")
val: 900.8 (kWh)
